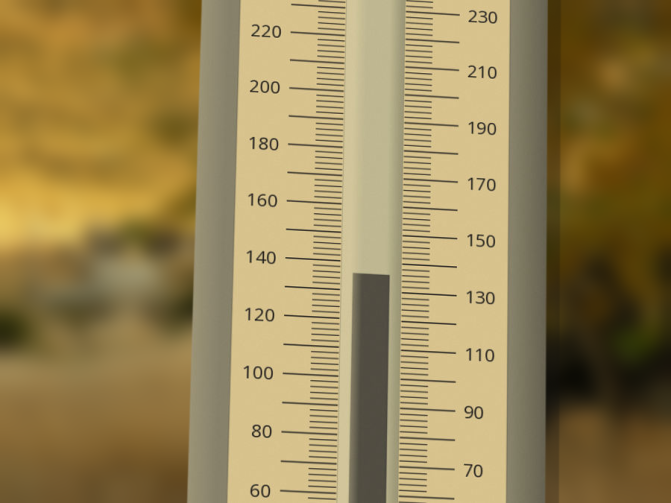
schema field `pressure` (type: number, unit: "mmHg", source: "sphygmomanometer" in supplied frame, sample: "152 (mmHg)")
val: 136 (mmHg)
